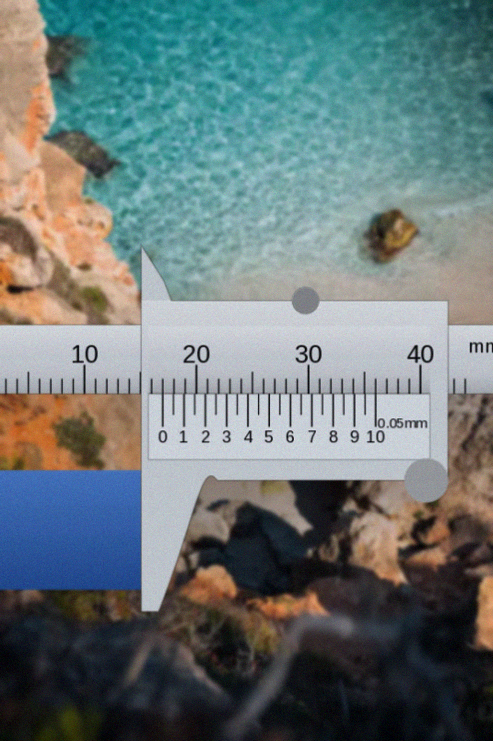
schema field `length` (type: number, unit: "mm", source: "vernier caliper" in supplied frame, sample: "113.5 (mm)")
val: 17.0 (mm)
